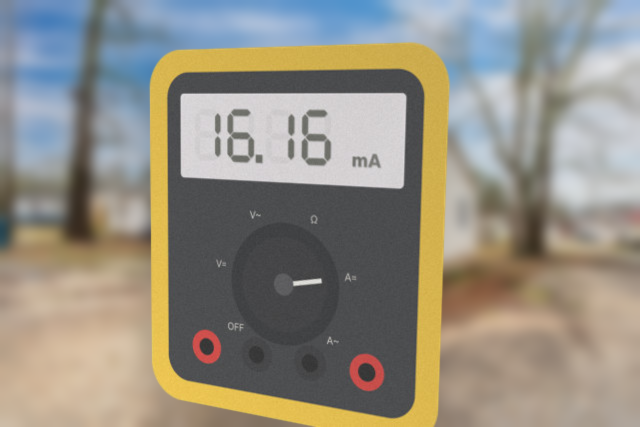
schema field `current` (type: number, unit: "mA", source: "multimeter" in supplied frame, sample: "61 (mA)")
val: 16.16 (mA)
